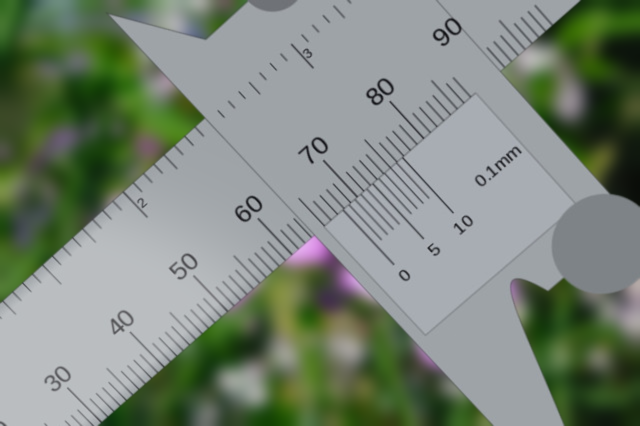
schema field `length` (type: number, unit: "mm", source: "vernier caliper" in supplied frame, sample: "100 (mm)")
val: 67.8 (mm)
